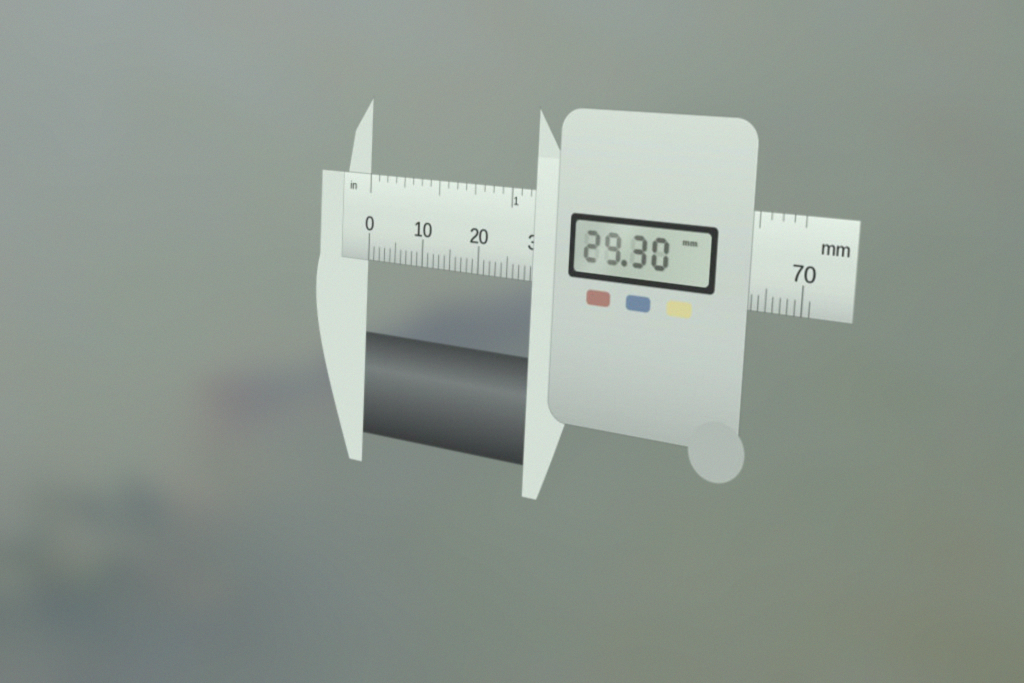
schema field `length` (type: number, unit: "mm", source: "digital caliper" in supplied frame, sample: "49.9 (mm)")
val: 29.30 (mm)
